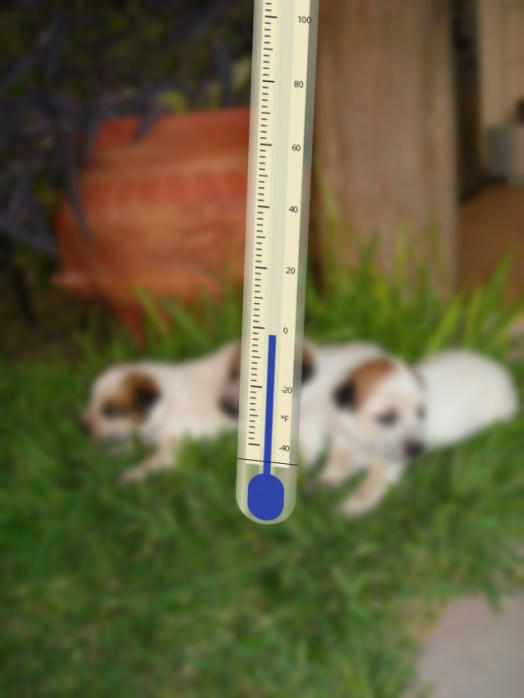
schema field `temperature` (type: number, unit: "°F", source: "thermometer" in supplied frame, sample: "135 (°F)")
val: -2 (°F)
